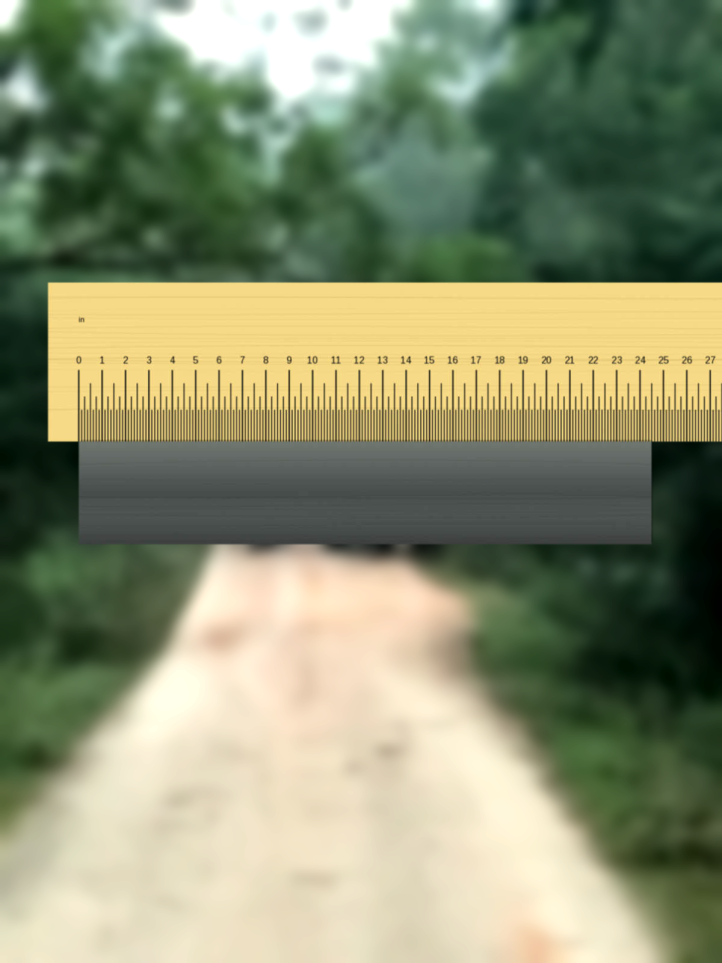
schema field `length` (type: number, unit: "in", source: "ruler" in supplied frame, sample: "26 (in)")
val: 24.5 (in)
